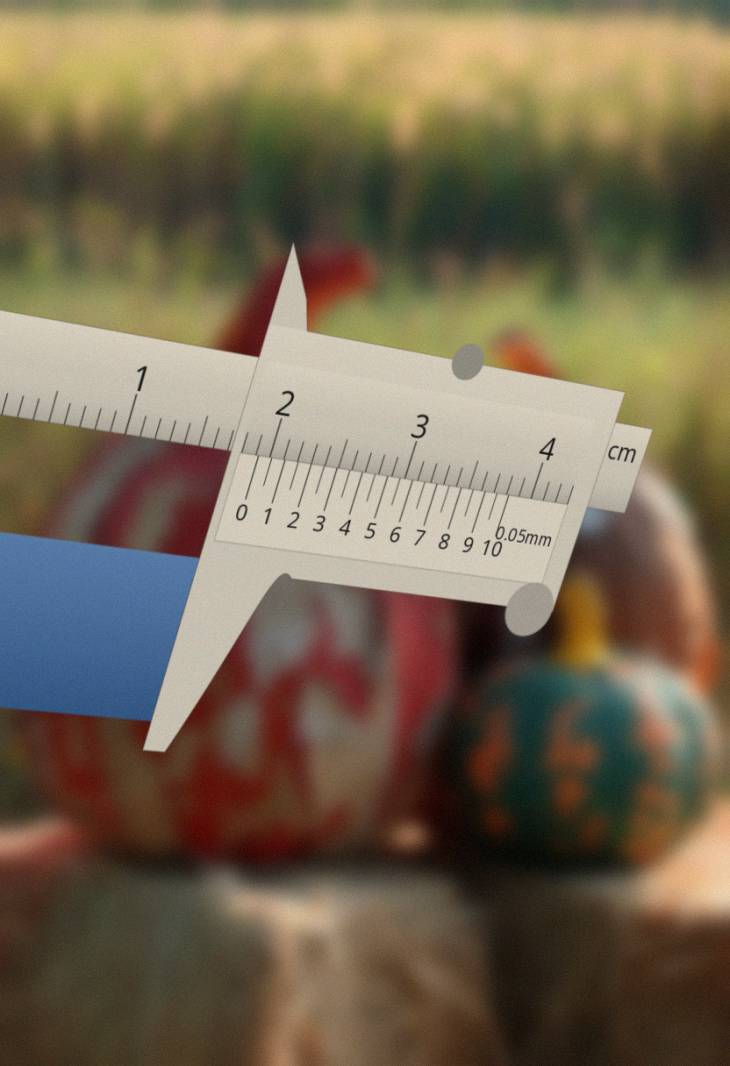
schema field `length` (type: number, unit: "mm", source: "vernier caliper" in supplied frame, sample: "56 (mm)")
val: 19.2 (mm)
